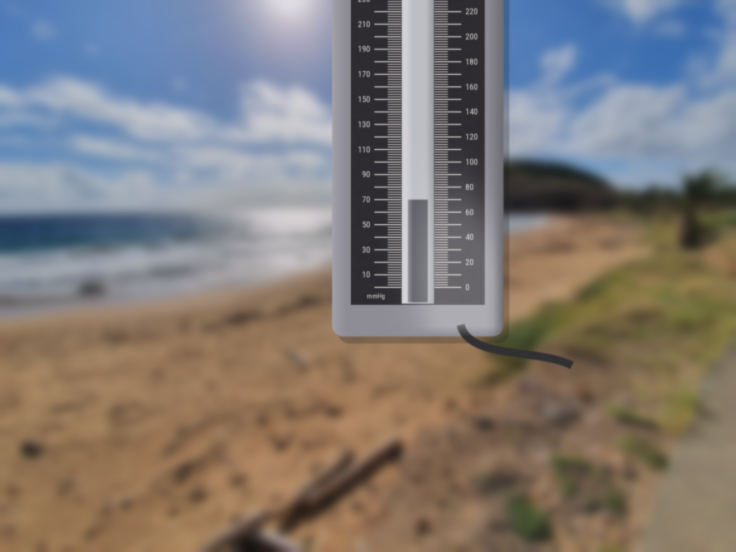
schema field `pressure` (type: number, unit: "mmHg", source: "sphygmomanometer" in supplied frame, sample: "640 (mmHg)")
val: 70 (mmHg)
